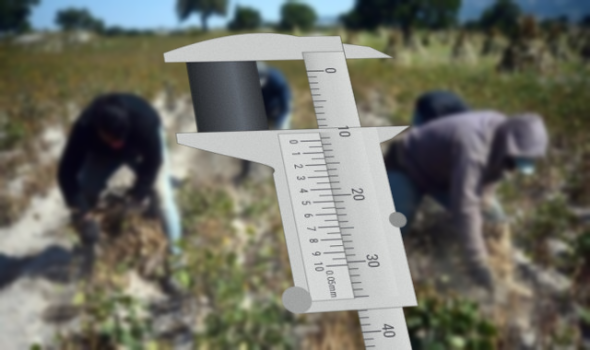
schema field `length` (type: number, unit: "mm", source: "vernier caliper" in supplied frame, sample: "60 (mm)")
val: 11.4 (mm)
